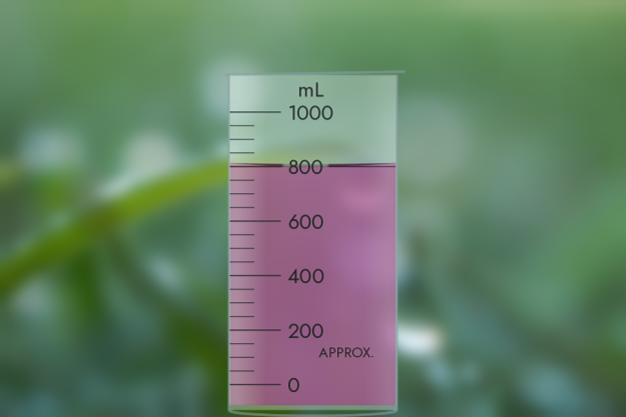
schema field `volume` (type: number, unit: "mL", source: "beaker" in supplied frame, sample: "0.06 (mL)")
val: 800 (mL)
